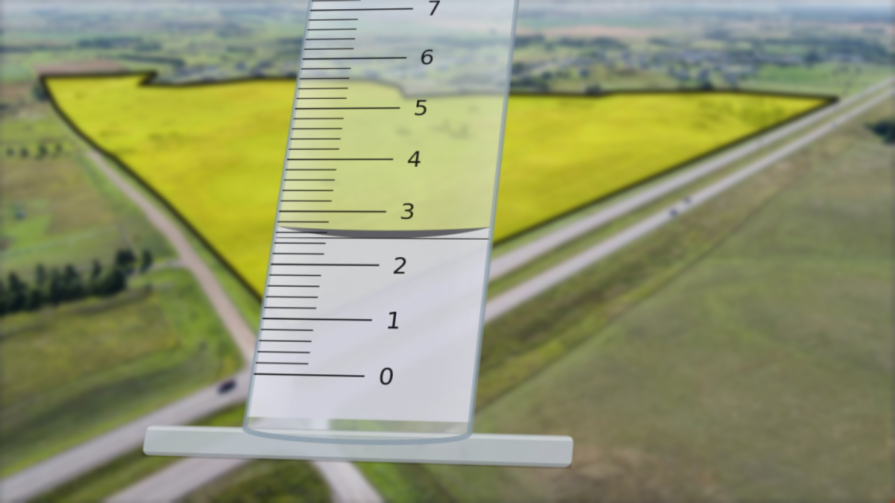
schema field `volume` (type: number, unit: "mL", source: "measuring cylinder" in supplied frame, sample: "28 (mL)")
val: 2.5 (mL)
